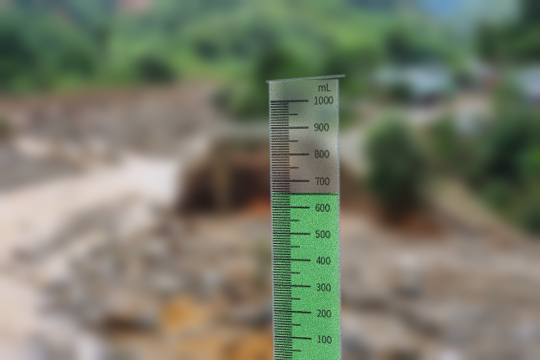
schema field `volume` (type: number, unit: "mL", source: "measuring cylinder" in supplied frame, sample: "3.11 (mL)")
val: 650 (mL)
